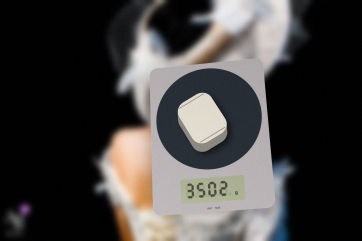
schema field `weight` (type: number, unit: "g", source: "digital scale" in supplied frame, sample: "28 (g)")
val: 3502 (g)
